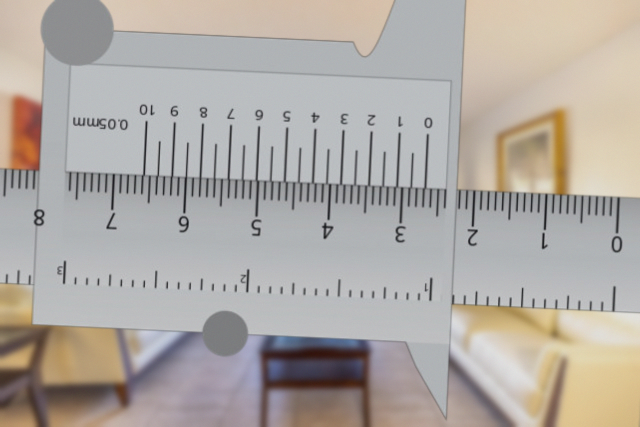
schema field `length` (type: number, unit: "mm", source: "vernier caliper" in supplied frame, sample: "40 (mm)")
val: 26.8 (mm)
